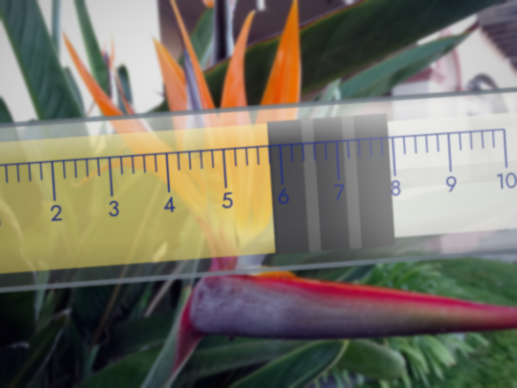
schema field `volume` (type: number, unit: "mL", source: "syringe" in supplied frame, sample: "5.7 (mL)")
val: 5.8 (mL)
